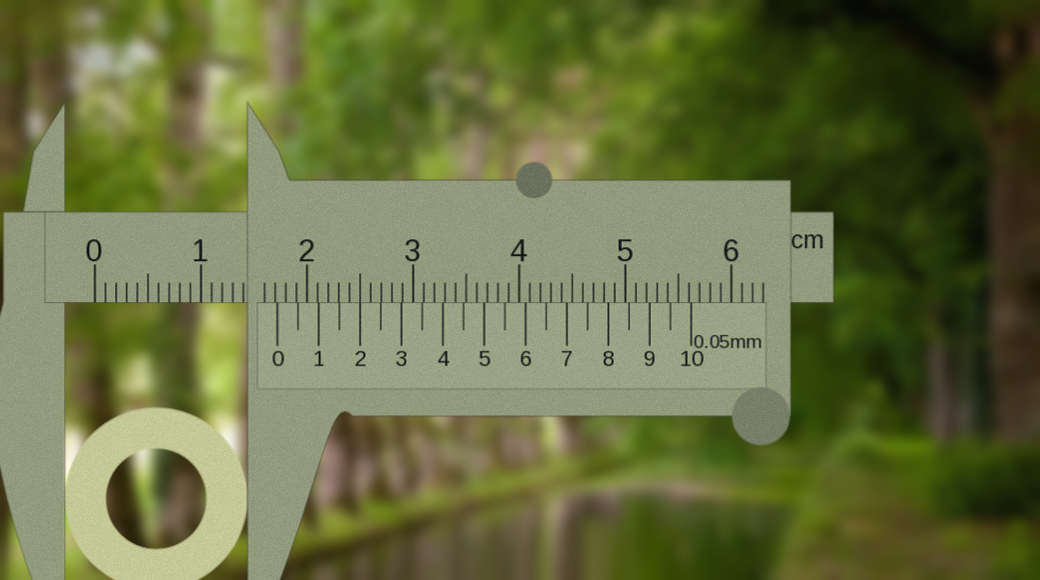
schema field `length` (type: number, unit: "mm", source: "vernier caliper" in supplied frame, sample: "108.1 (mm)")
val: 17.2 (mm)
